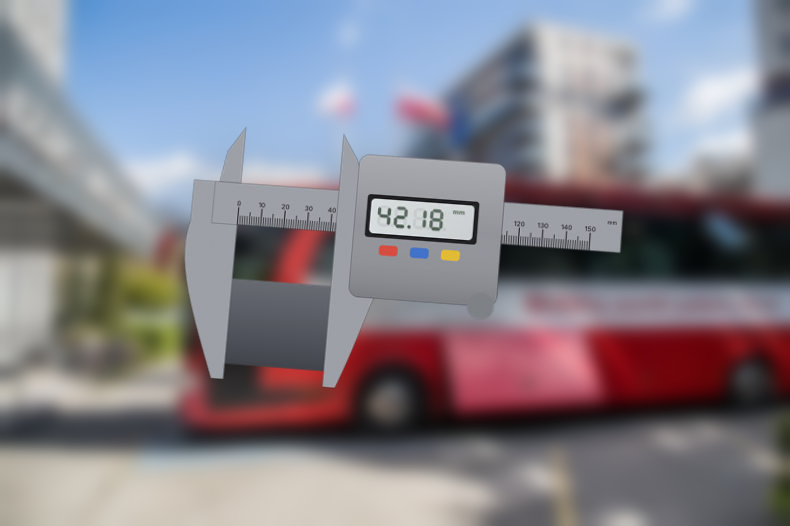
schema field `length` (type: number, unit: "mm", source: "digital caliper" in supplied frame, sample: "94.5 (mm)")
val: 42.18 (mm)
